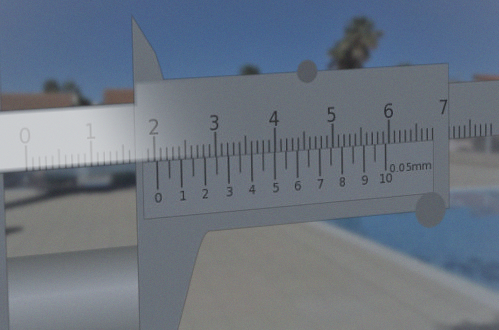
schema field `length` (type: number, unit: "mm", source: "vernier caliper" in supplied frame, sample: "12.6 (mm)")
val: 20.4 (mm)
